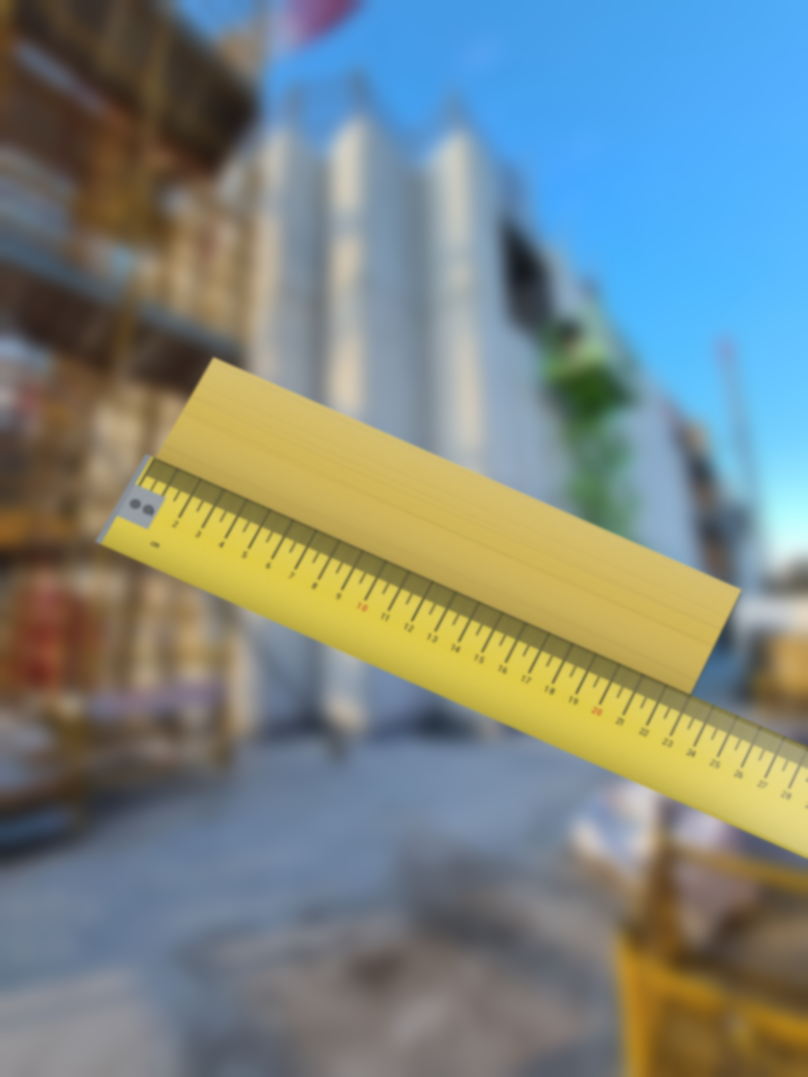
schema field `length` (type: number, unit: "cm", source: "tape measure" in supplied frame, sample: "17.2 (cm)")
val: 23 (cm)
